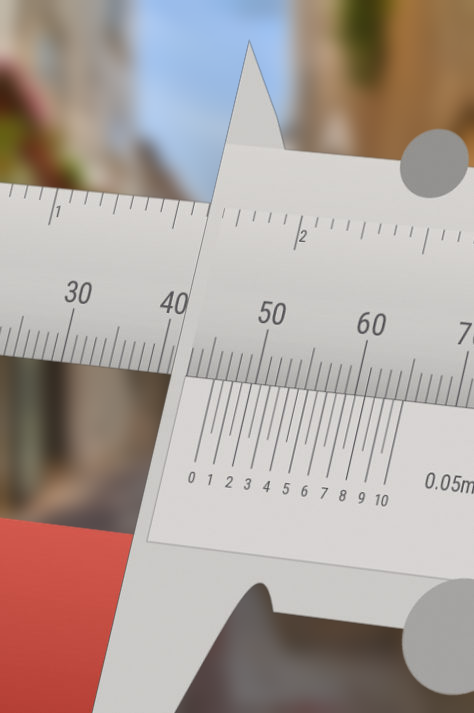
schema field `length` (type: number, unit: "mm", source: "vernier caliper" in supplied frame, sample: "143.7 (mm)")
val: 45.8 (mm)
